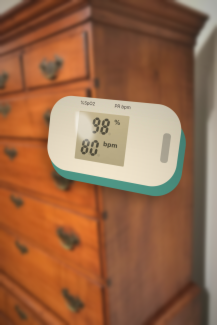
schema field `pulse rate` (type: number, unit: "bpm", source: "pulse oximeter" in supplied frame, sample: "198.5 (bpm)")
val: 80 (bpm)
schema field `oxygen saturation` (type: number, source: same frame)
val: 98 (%)
